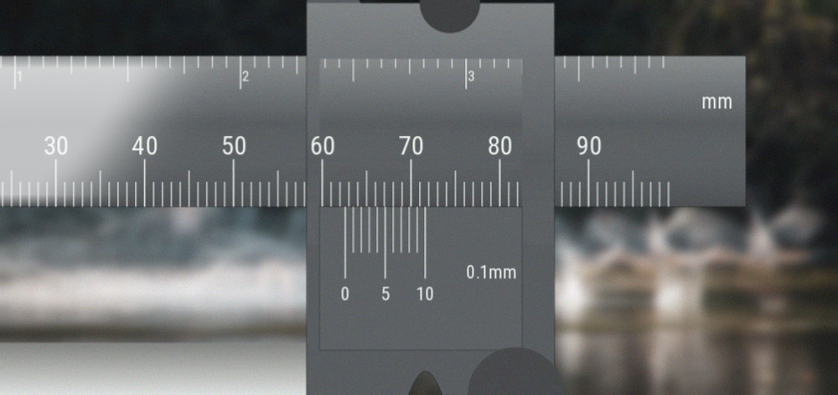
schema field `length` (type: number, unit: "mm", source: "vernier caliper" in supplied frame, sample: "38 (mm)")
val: 62.6 (mm)
